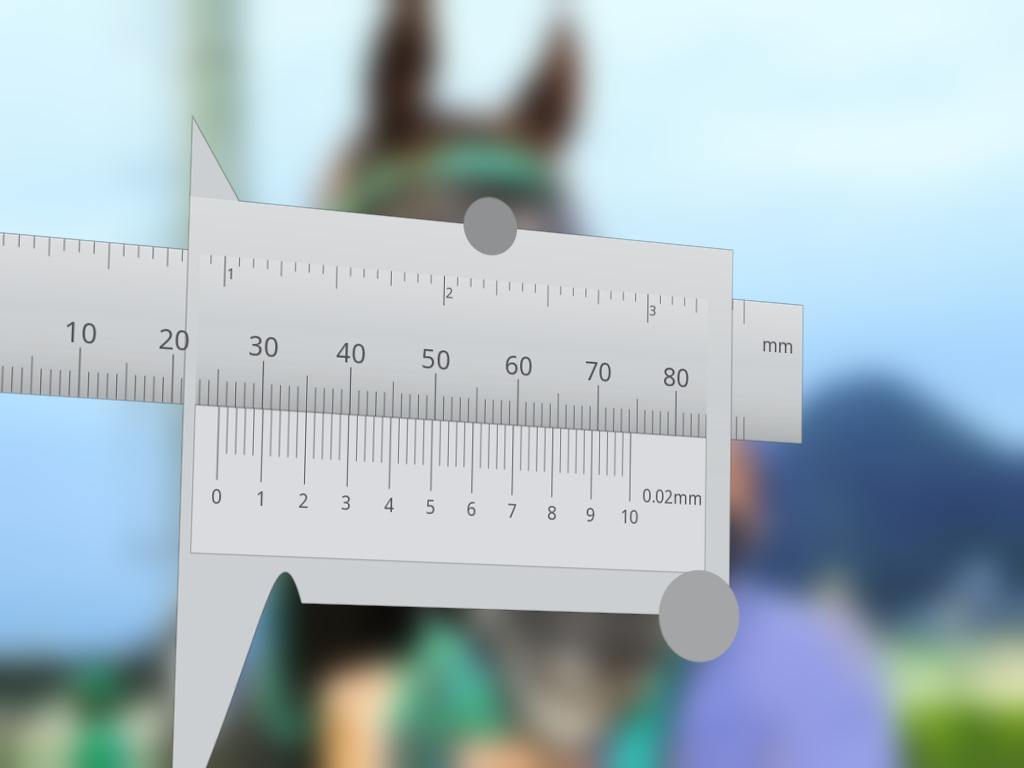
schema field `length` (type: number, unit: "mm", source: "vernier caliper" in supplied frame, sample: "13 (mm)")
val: 25.2 (mm)
